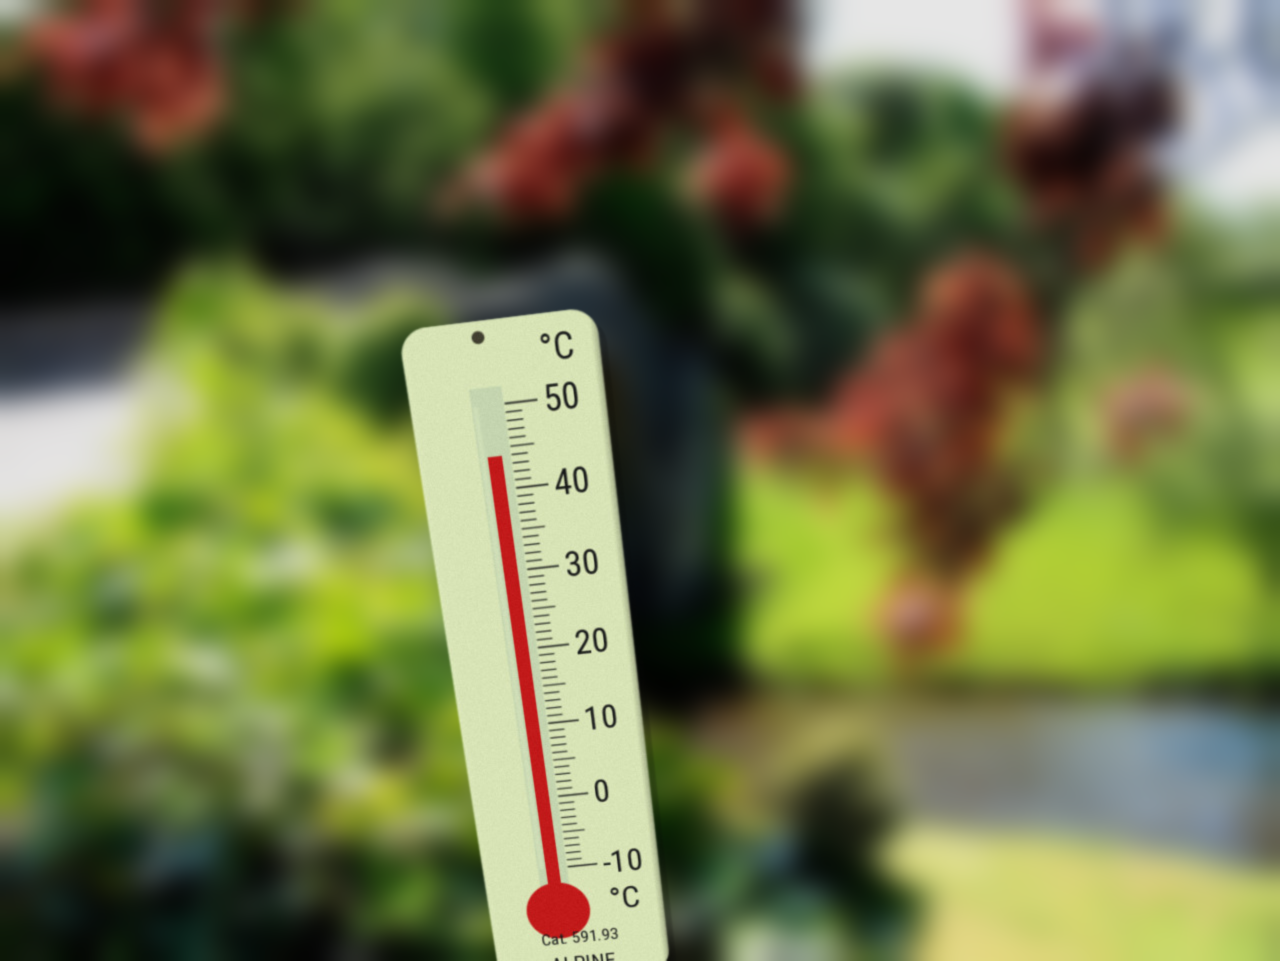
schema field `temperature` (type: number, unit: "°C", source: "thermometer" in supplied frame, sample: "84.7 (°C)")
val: 44 (°C)
